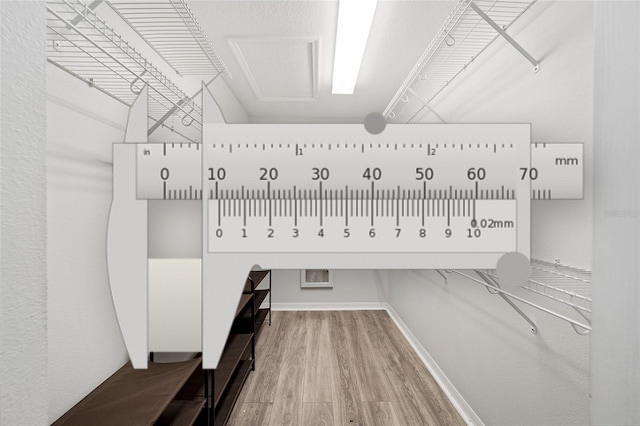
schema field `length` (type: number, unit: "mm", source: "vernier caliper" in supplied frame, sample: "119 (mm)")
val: 10.5 (mm)
